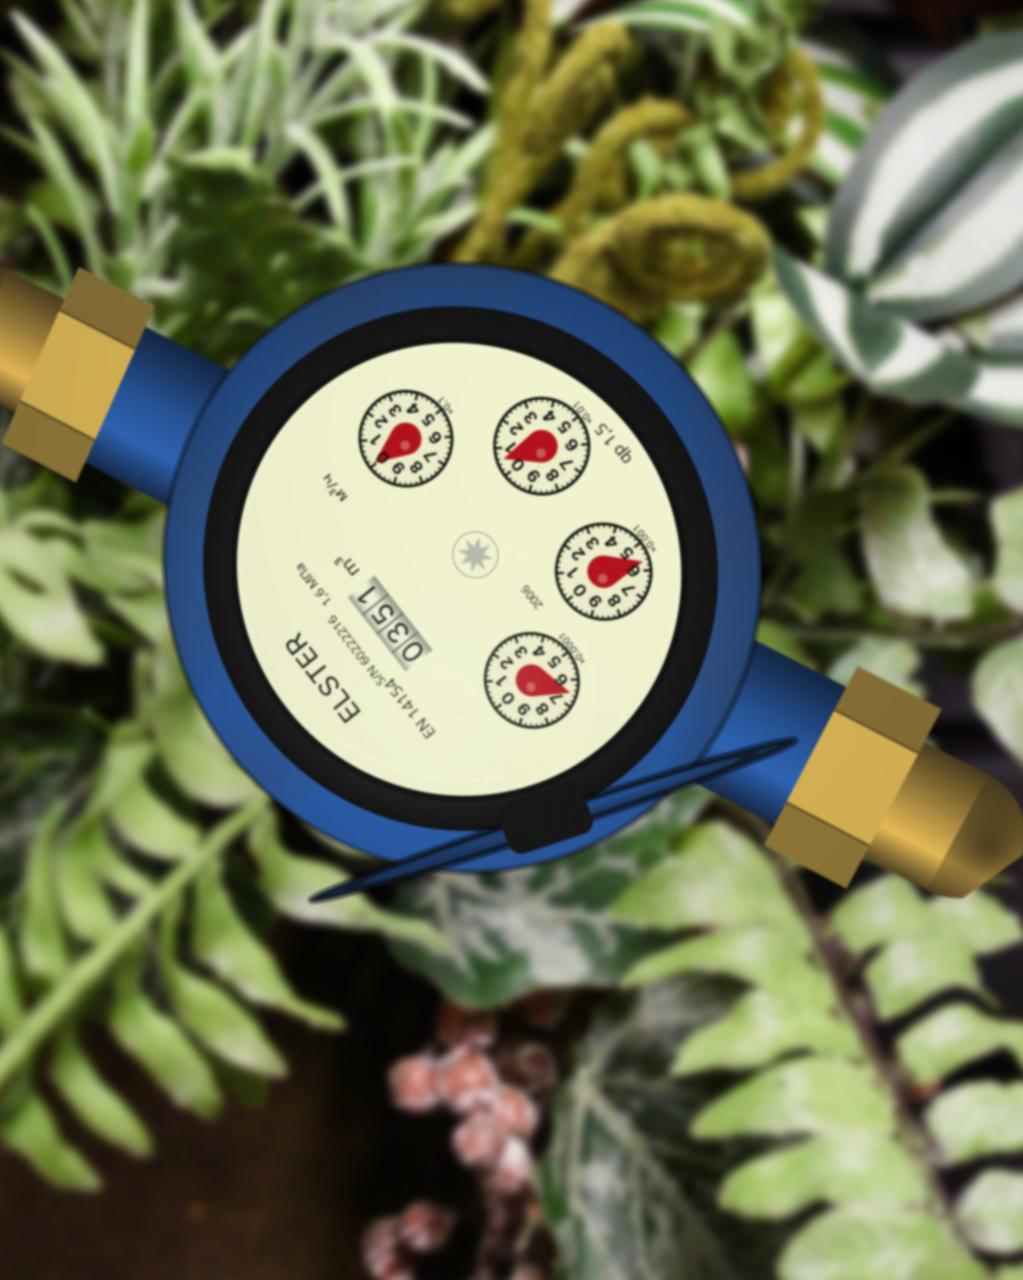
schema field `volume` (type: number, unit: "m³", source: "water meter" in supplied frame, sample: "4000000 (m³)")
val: 351.0056 (m³)
